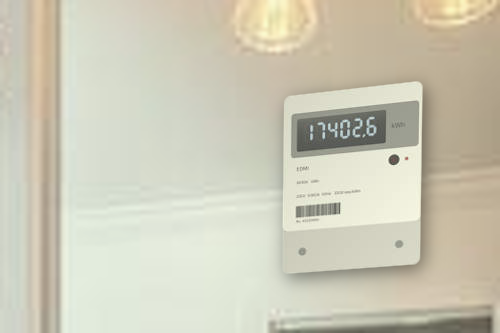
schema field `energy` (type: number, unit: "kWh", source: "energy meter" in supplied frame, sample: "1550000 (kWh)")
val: 17402.6 (kWh)
